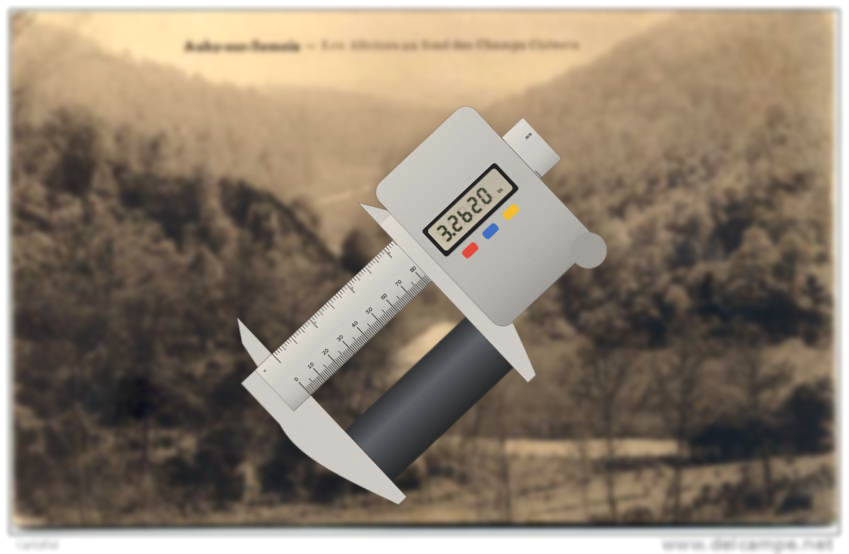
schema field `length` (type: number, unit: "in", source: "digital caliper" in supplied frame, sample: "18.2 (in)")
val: 3.2620 (in)
